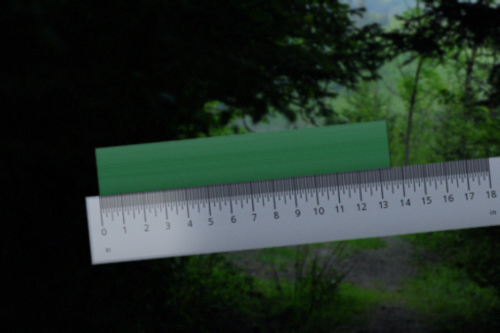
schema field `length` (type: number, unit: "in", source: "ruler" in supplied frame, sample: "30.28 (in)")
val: 13.5 (in)
